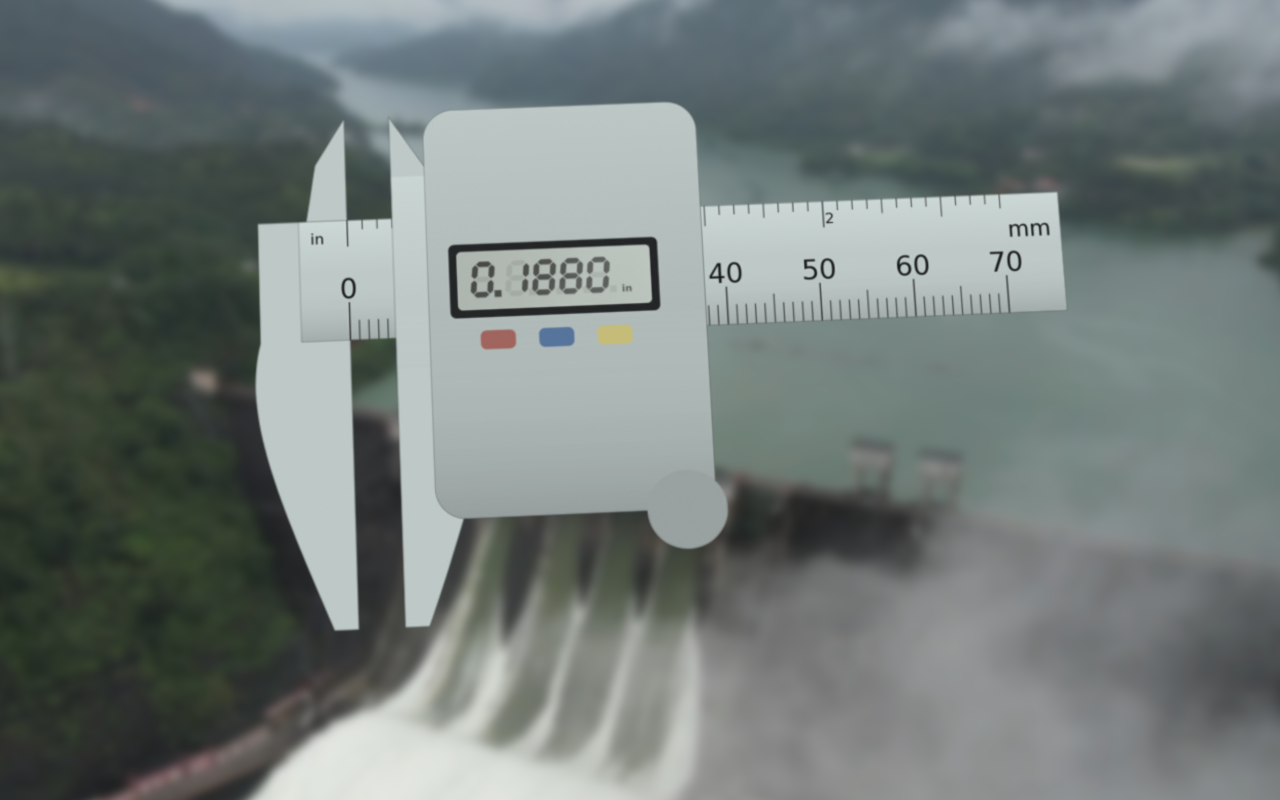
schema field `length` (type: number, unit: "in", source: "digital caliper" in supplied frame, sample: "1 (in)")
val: 0.1880 (in)
